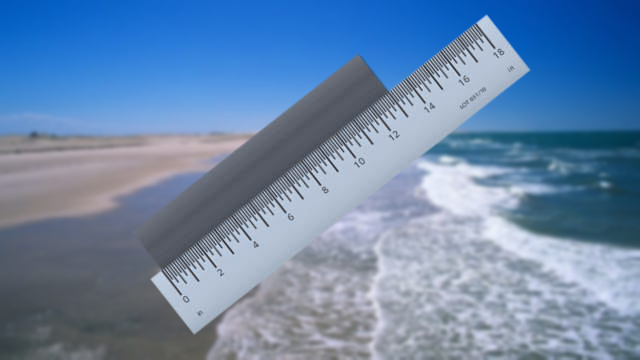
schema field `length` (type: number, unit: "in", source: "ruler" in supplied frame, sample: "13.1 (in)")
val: 13 (in)
